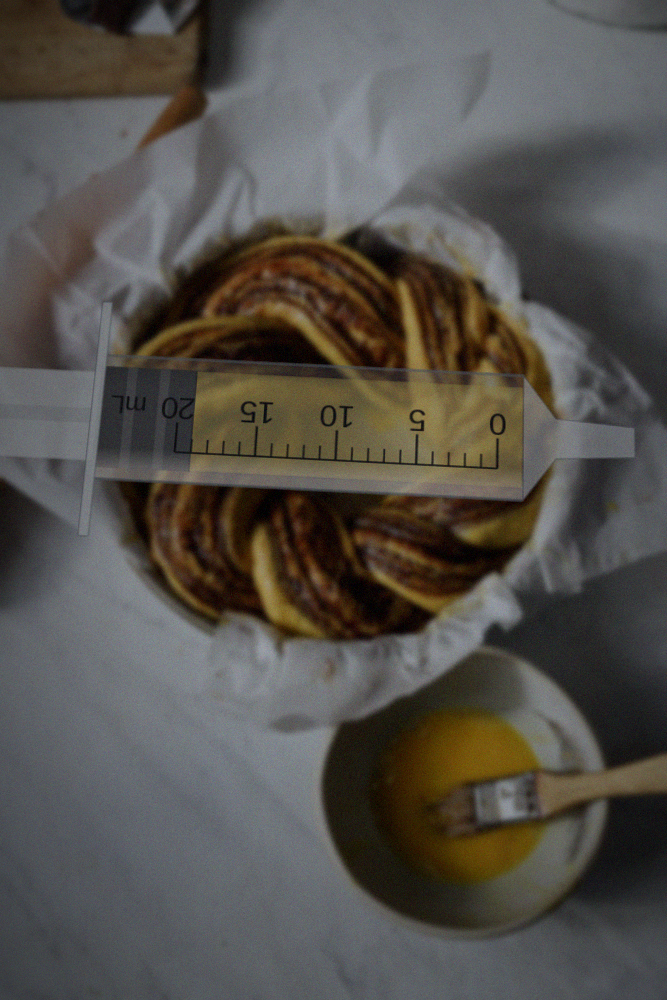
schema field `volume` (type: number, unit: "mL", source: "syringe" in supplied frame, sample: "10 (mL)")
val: 19 (mL)
